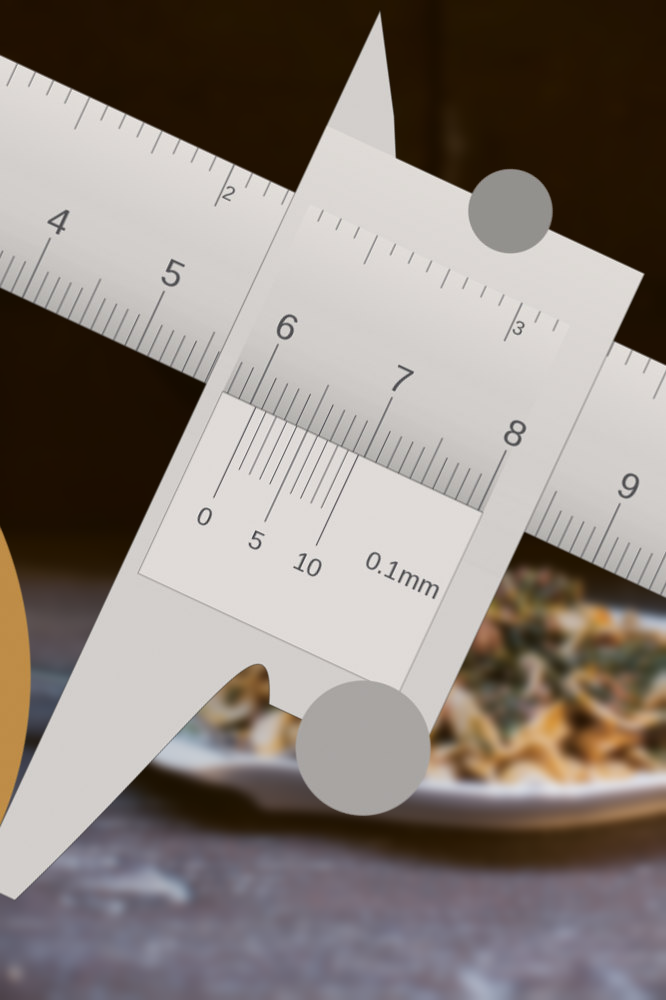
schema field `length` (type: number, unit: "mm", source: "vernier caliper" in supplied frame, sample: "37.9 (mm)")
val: 60.5 (mm)
